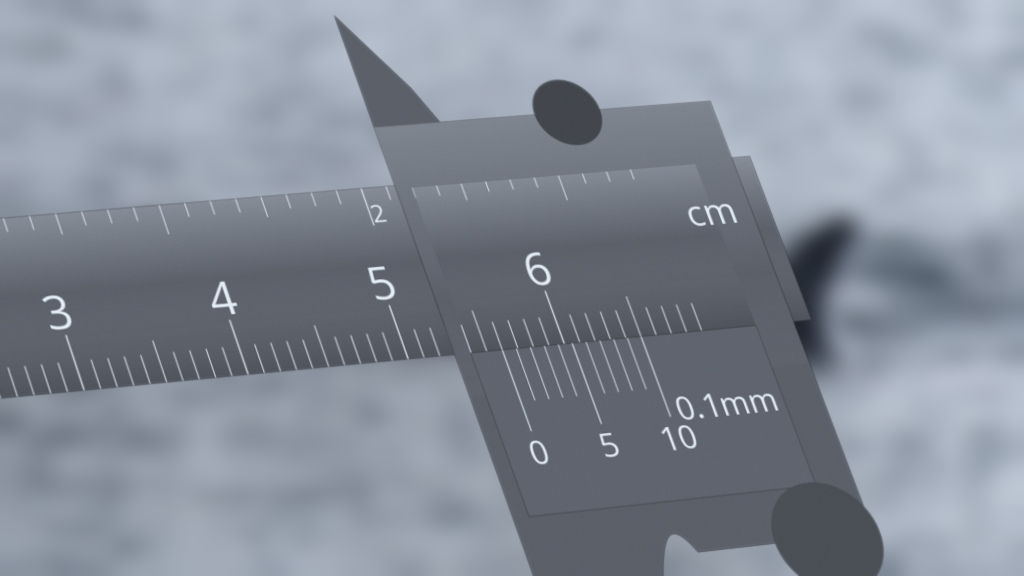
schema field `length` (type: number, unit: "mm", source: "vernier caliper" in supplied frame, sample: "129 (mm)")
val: 56.0 (mm)
